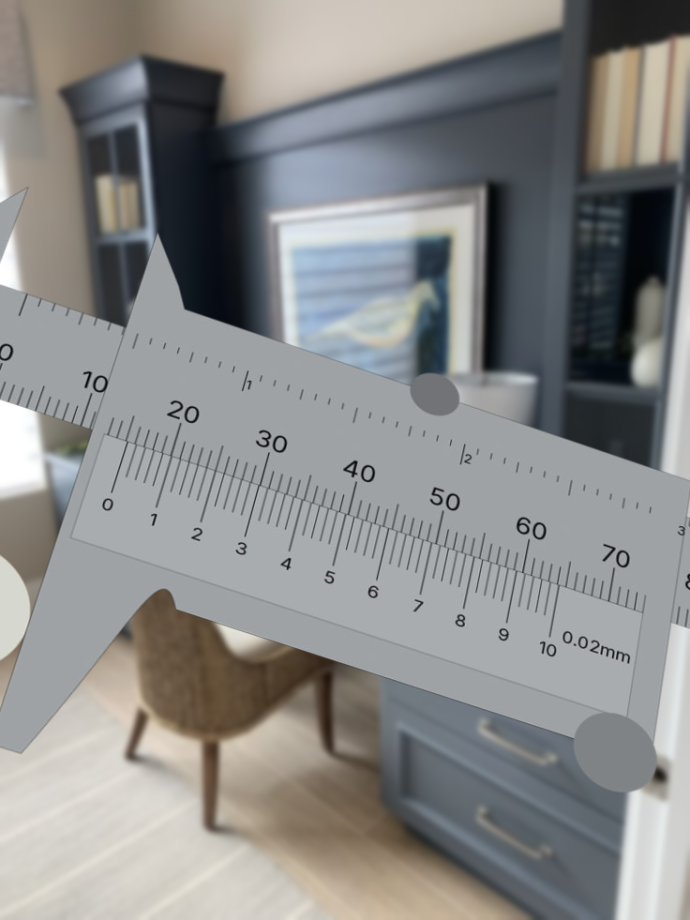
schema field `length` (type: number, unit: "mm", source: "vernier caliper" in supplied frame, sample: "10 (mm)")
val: 15.2 (mm)
